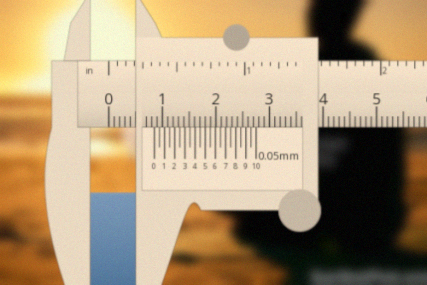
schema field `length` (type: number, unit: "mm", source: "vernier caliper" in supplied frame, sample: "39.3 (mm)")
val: 8.5 (mm)
